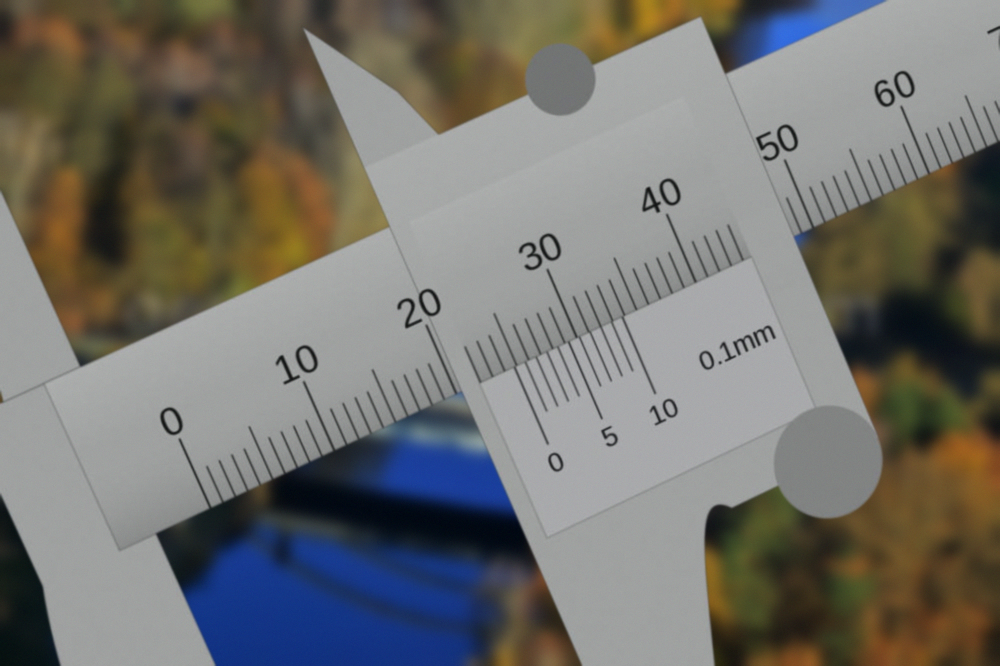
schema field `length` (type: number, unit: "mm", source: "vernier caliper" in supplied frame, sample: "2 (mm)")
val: 24.8 (mm)
